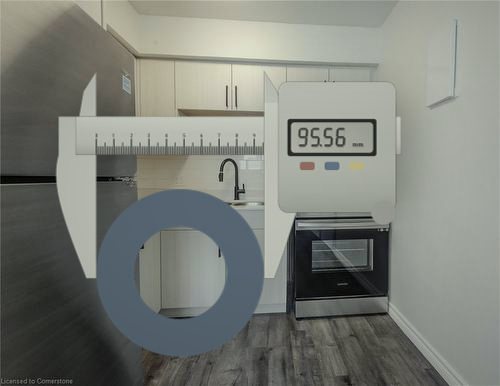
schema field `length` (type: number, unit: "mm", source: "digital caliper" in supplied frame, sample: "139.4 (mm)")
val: 95.56 (mm)
